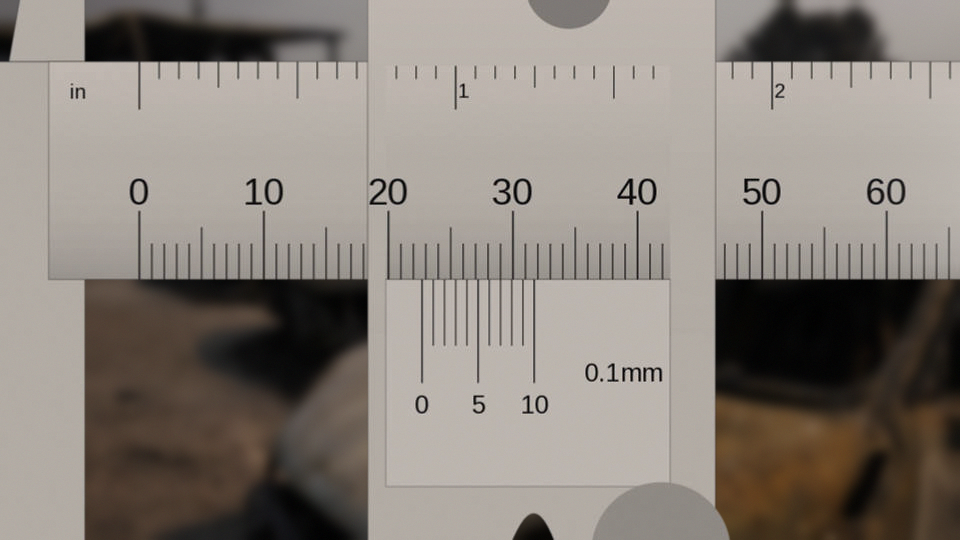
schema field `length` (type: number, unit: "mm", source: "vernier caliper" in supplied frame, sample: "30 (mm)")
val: 22.7 (mm)
